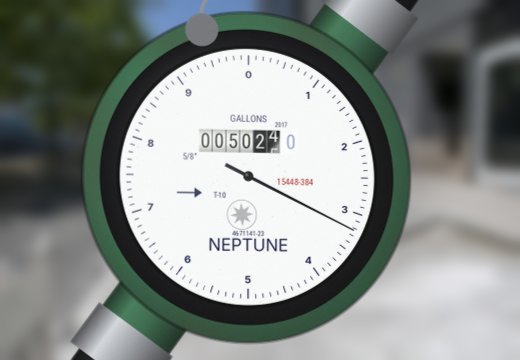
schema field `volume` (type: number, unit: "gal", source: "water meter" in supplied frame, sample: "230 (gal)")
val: 50243.2 (gal)
